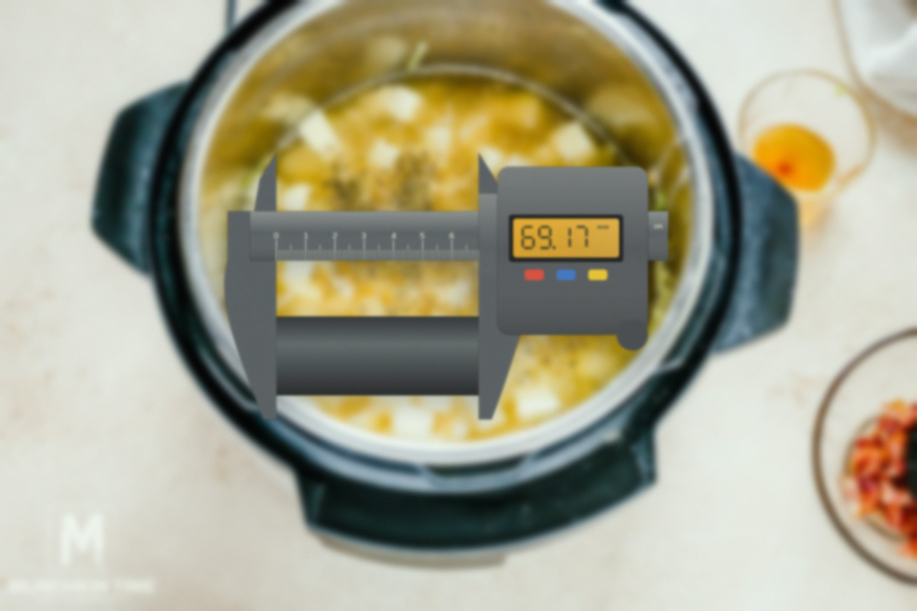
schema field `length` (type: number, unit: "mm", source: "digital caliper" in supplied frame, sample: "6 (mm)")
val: 69.17 (mm)
